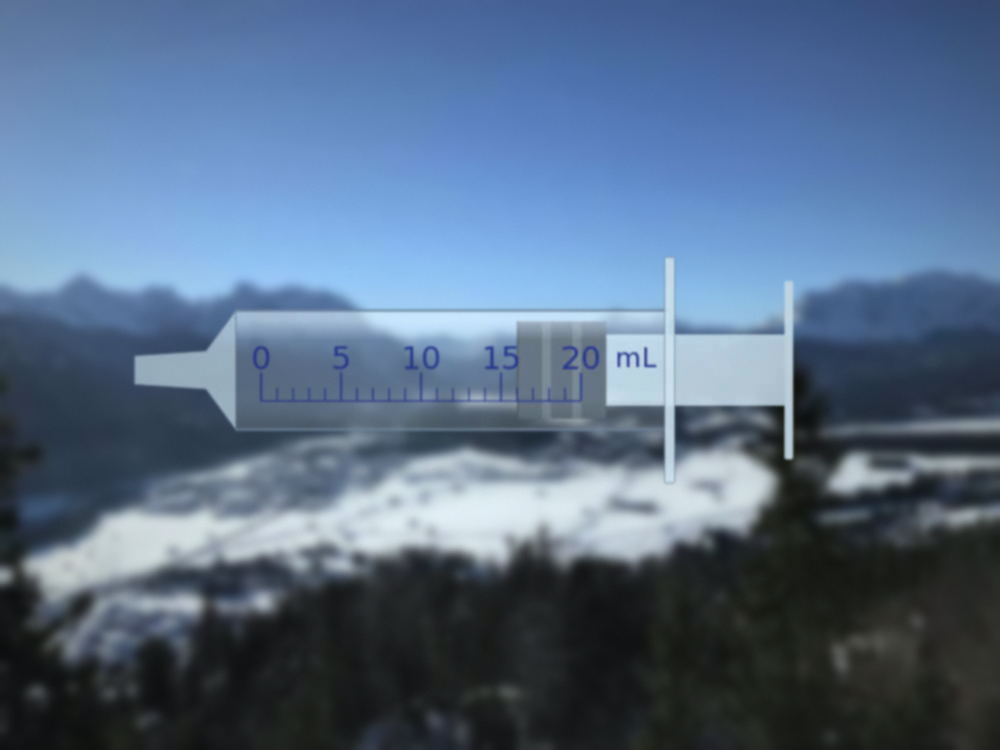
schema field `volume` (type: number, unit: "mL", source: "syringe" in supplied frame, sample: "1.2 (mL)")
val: 16 (mL)
